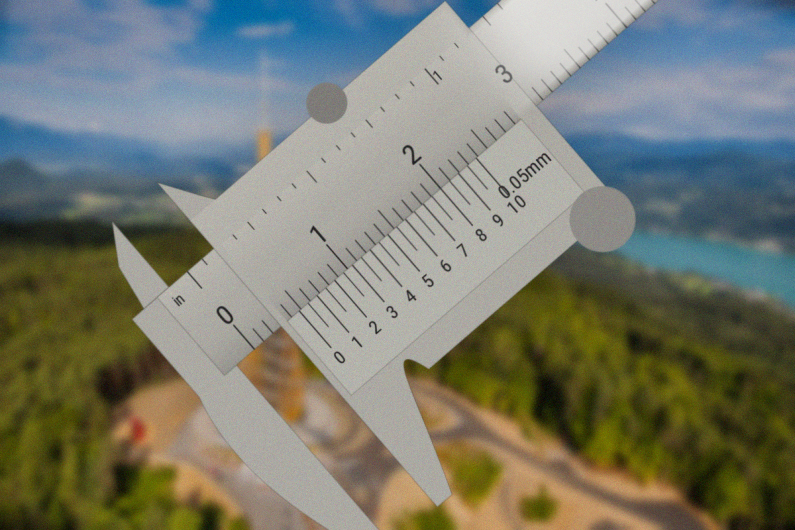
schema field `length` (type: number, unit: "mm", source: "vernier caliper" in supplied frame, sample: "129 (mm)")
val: 4.8 (mm)
